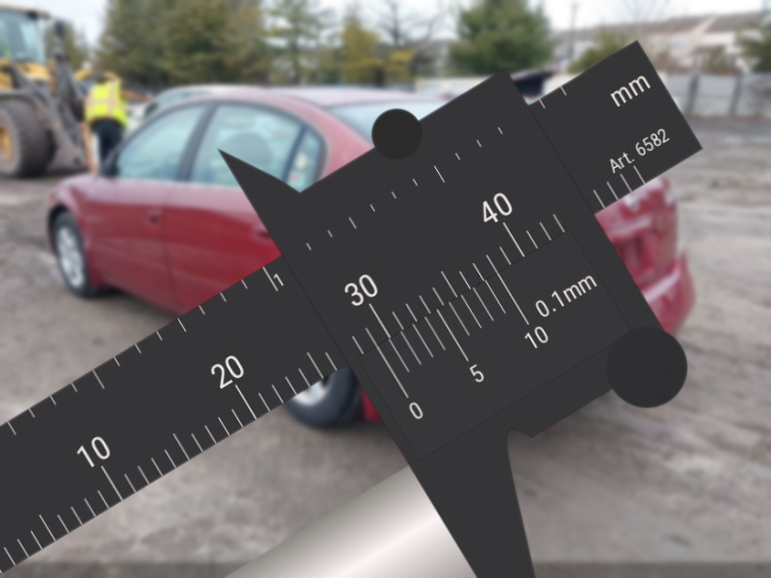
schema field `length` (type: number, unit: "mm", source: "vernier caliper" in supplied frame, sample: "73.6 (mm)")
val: 29.0 (mm)
